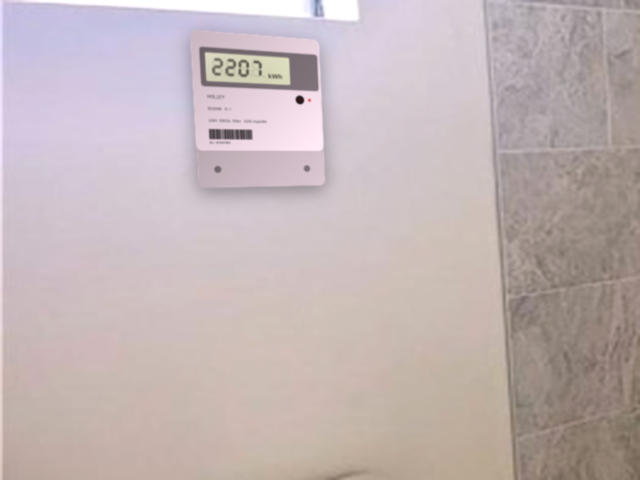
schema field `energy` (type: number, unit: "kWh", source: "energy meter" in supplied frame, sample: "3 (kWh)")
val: 2207 (kWh)
